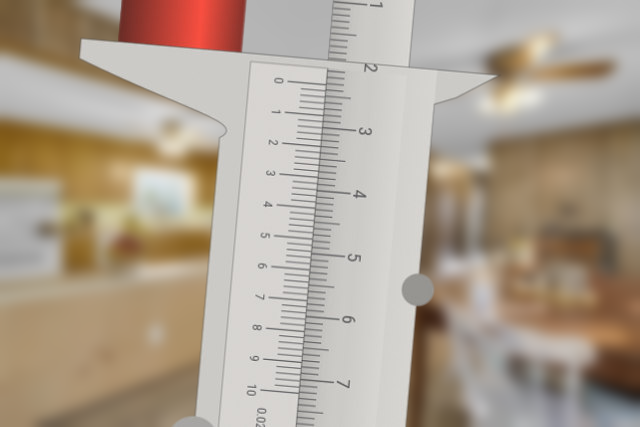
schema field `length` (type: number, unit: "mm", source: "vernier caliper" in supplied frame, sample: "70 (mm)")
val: 23.2 (mm)
